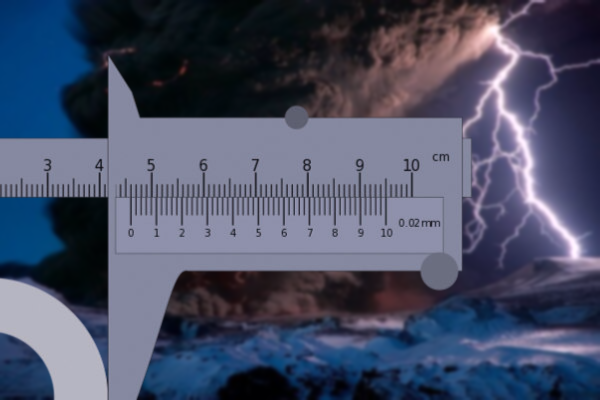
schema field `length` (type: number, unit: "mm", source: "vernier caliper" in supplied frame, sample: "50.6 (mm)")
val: 46.0 (mm)
